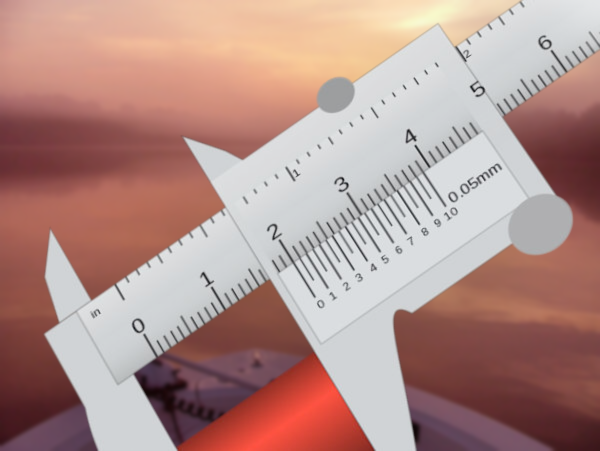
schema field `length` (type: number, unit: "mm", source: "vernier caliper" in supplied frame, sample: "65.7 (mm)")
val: 20.0 (mm)
